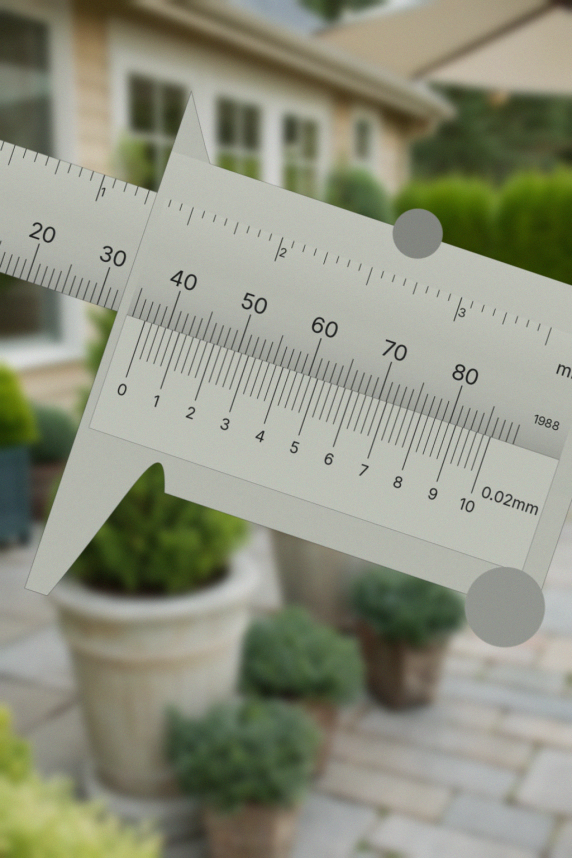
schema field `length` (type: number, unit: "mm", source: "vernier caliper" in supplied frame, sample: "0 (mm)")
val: 36.8 (mm)
